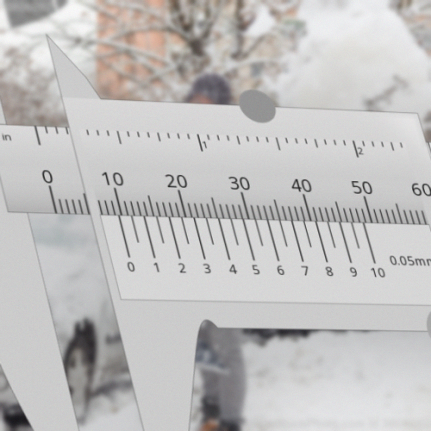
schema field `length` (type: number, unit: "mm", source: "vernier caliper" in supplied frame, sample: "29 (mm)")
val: 9.6 (mm)
